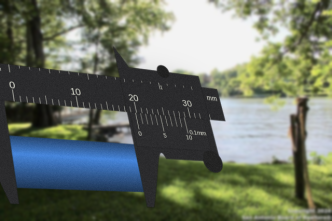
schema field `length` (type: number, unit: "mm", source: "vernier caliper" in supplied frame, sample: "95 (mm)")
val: 19.8 (mm)
